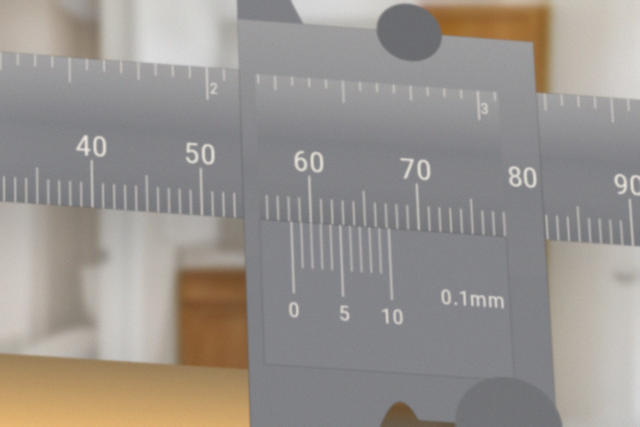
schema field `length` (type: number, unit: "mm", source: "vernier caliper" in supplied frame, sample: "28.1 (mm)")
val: 58.2 (mm)
